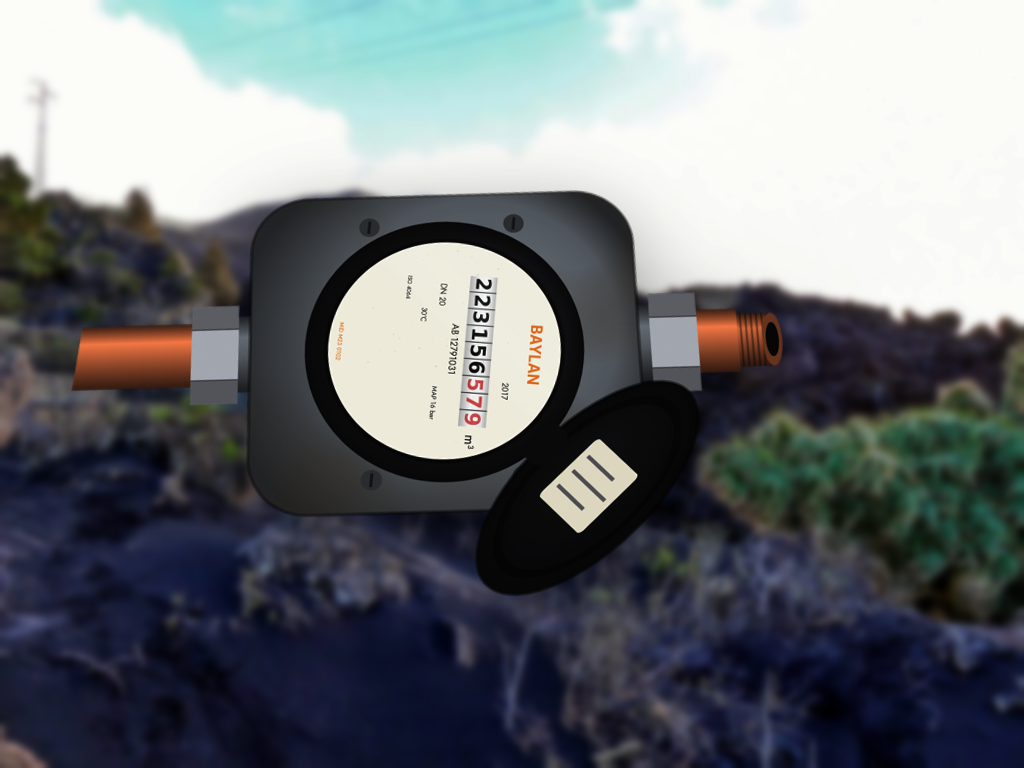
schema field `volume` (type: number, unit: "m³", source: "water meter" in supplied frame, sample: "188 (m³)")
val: 223156.579 (m³)
